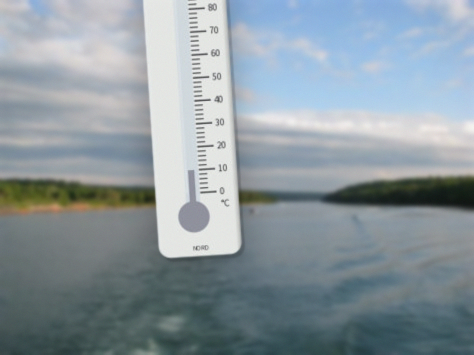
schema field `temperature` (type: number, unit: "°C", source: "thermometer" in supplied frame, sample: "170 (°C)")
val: 10 (°C)
